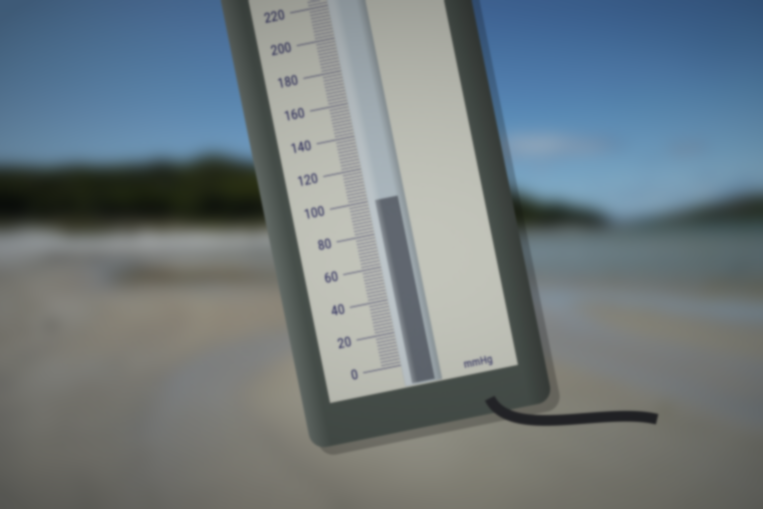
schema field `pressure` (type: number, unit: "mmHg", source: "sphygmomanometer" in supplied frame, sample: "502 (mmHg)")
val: 100 (mmHg)
